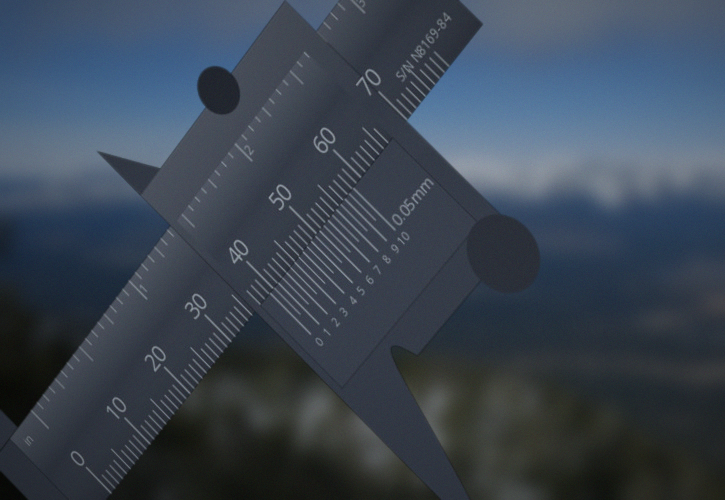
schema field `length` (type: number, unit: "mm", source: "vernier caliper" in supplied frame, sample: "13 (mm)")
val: 39.2 (mm)
